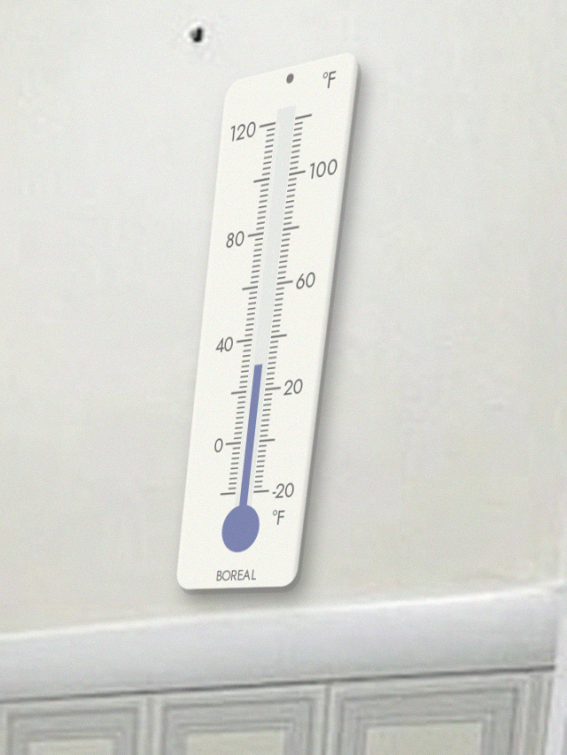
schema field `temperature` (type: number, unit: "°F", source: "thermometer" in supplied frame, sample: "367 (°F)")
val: 30 (°F)
